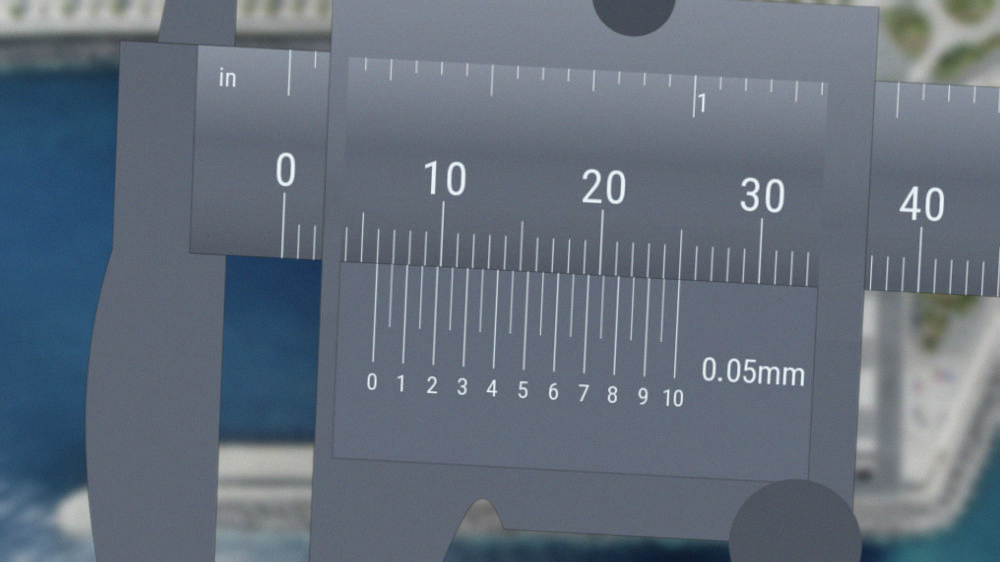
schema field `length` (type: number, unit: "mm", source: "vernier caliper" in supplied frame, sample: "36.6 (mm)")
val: 6.0 (mm)
